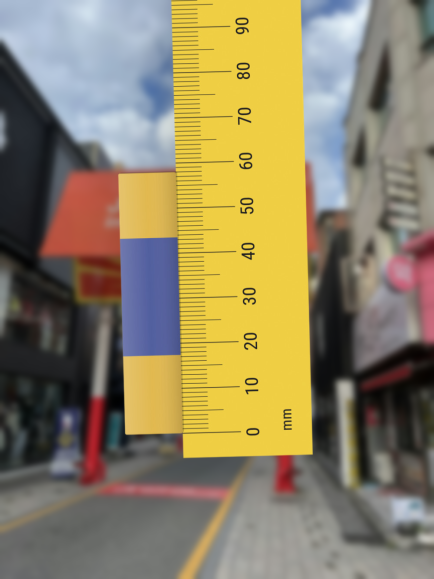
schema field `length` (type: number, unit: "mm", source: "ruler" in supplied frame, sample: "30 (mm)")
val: 58 (mm)
